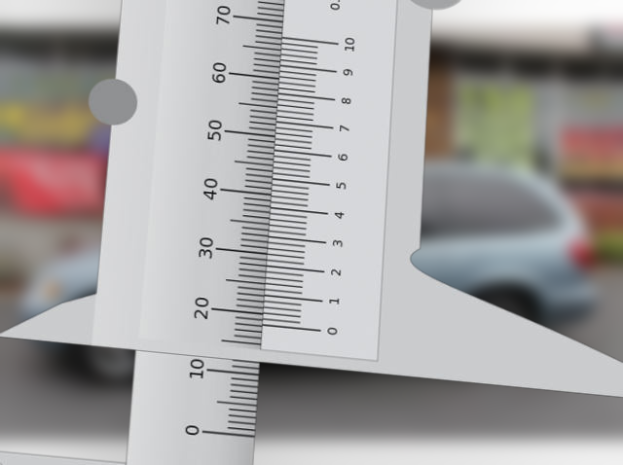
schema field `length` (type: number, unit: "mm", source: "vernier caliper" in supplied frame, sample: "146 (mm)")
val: 18.2 (mm)
